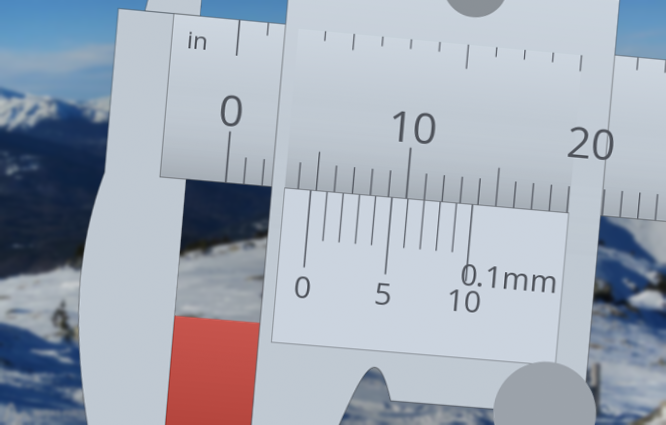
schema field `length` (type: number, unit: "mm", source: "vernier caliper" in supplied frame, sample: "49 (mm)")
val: 4.7 (mm)
